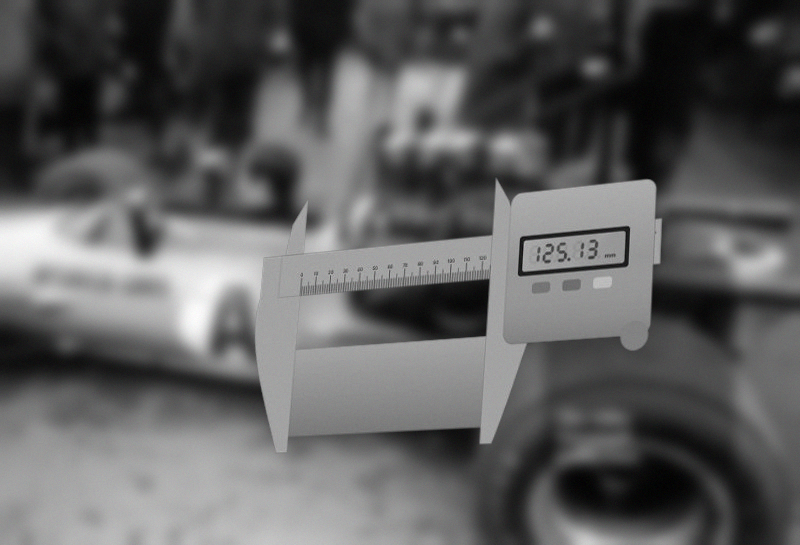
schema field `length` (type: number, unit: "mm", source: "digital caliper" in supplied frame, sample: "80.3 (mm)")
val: 125.13 (mm)
